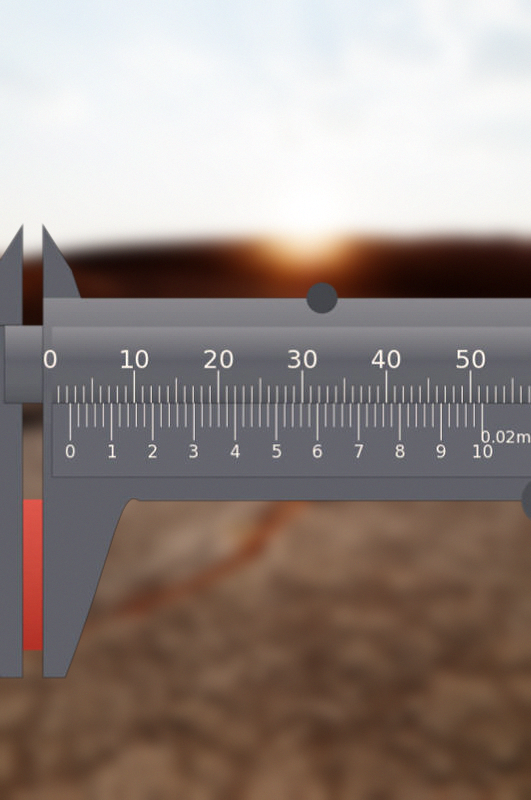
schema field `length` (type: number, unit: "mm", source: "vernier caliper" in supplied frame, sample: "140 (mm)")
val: 2.4 (mm)
